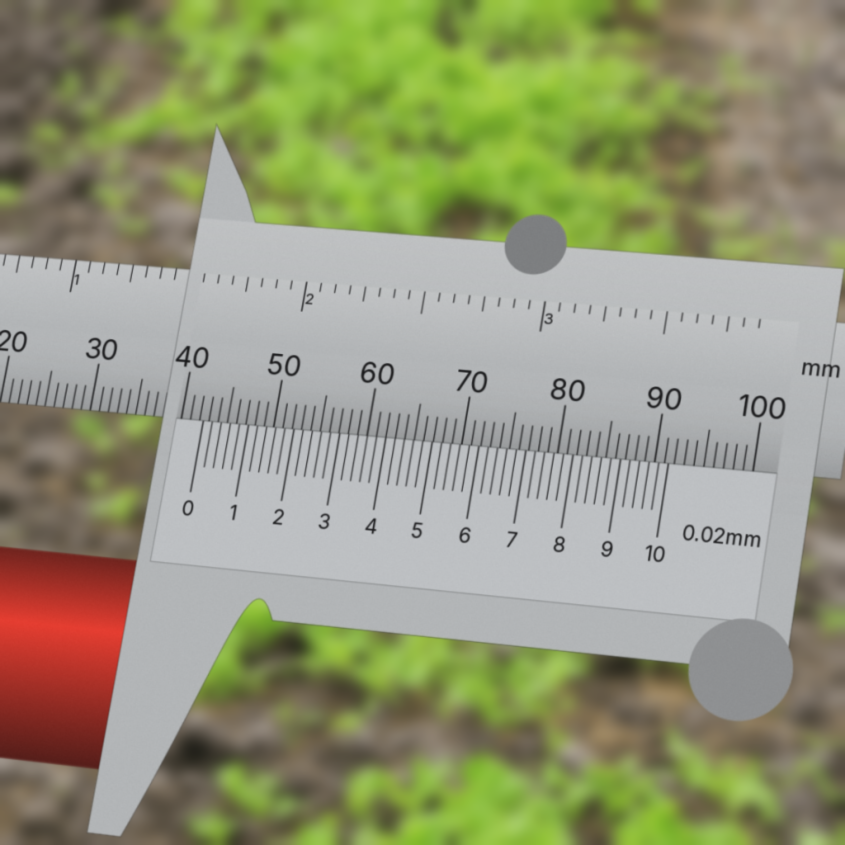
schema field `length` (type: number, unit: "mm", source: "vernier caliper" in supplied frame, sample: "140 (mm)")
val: 42.4 (mm)
